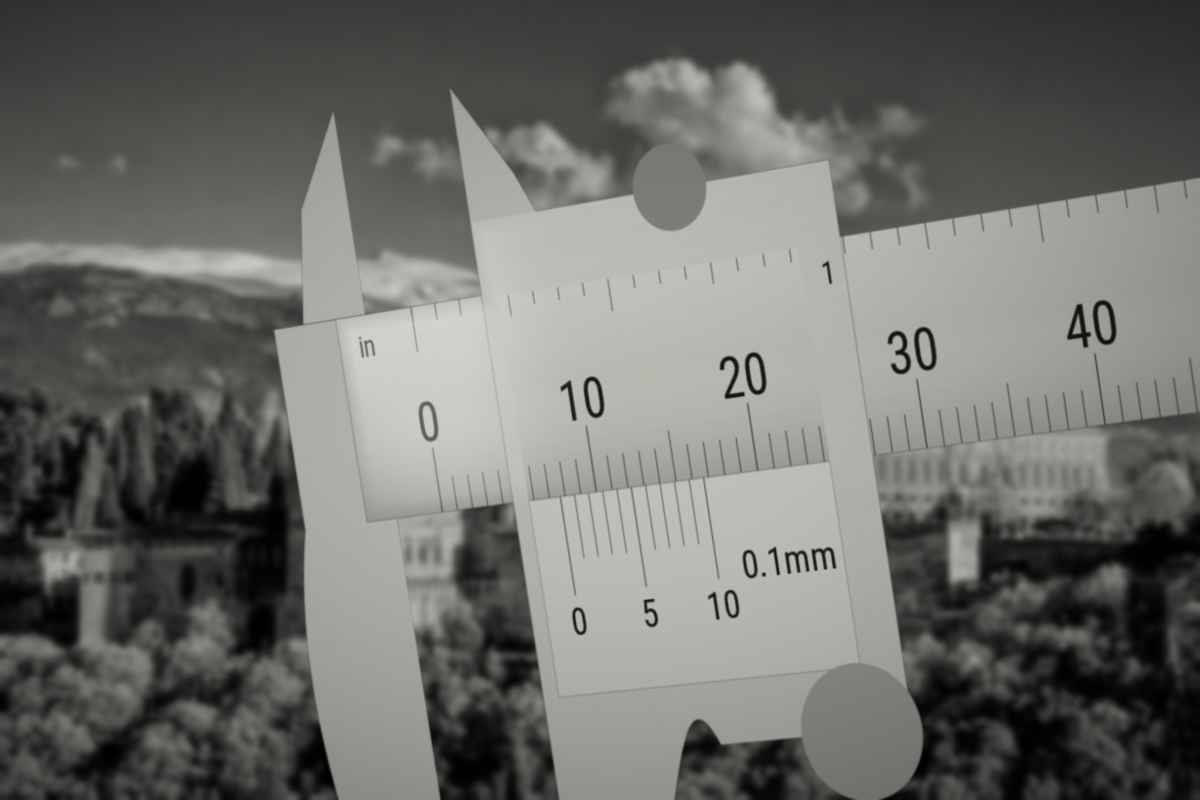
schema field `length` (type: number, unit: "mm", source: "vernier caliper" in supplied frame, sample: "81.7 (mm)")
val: 7.7 (mm)
